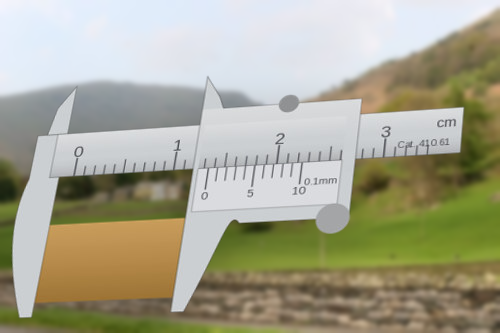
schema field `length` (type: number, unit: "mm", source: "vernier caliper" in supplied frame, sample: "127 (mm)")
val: 13.4 (mm)
